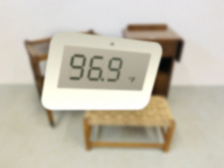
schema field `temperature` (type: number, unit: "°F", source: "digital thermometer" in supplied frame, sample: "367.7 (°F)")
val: 96.9 (°F)
